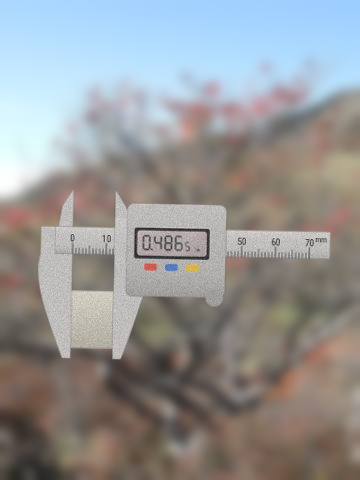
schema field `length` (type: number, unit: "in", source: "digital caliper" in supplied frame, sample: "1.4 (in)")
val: 0.4865 (in)
